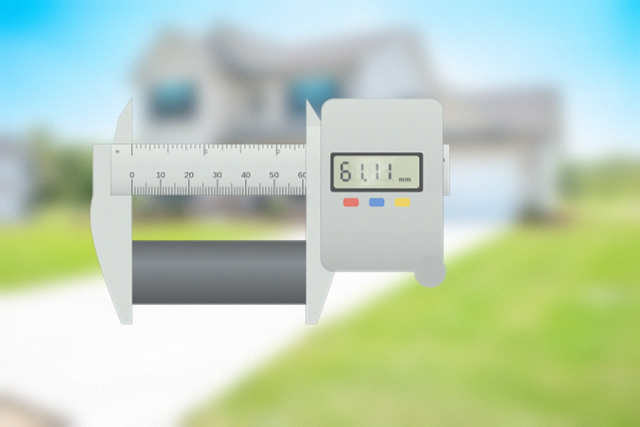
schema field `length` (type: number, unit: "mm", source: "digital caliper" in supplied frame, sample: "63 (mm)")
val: 61.11 (mm)
